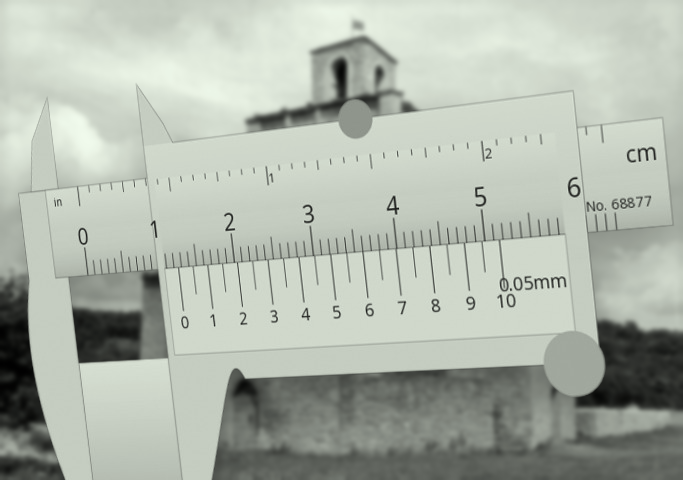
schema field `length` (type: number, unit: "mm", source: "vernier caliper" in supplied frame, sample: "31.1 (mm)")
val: 12.6 (mm)
